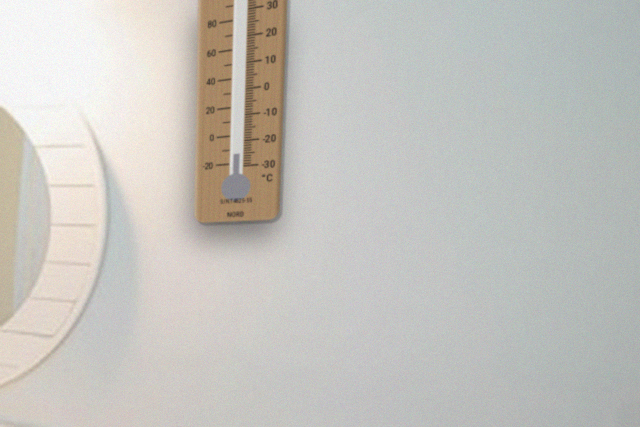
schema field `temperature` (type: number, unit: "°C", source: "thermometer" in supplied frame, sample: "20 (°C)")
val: -25 (°C)
